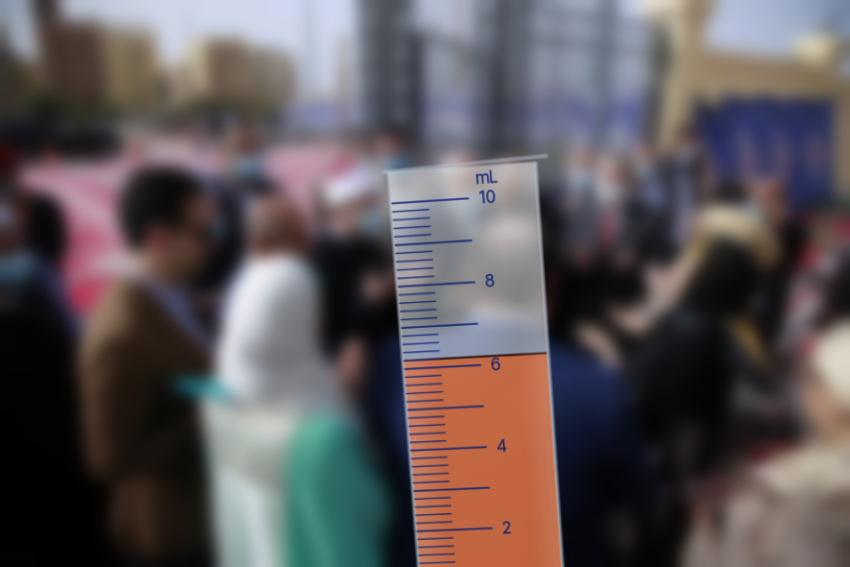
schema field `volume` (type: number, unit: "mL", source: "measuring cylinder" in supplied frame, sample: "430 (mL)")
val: 6.2 (mL)
